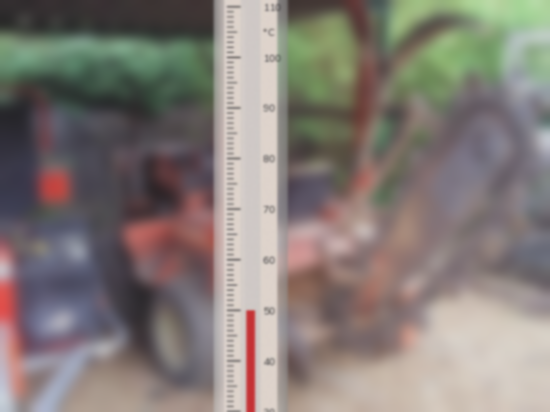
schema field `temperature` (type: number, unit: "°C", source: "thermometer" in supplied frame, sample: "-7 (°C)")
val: 50 (°C)
